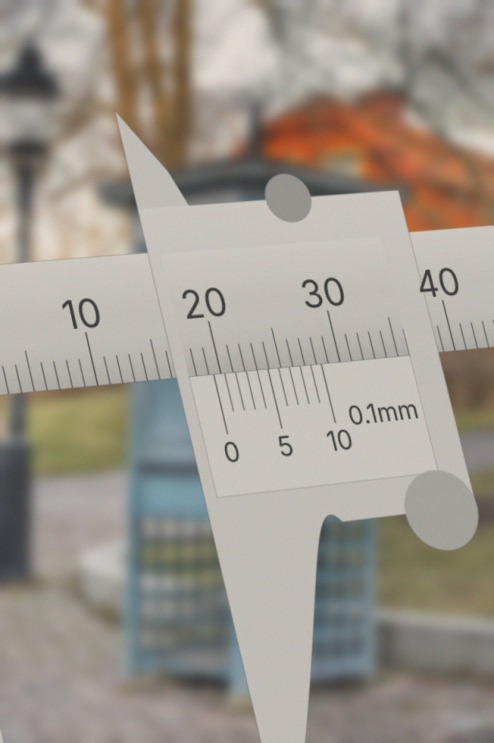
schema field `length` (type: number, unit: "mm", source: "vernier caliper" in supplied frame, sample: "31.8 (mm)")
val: 19.4 (mm)
